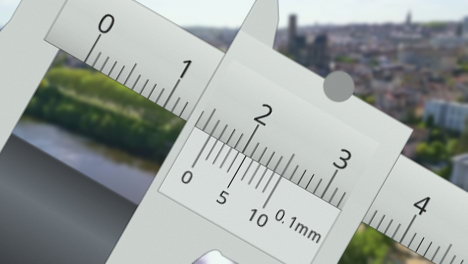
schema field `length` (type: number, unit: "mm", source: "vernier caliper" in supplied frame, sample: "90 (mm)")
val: 16.0 (mm)
